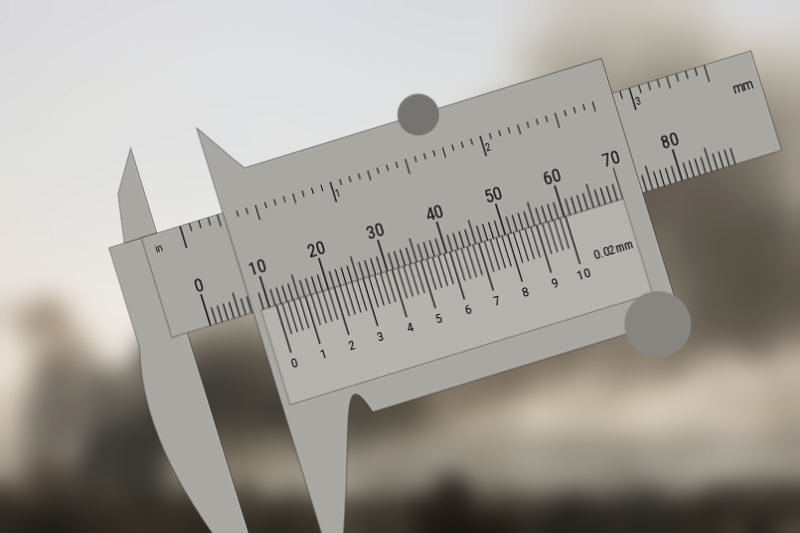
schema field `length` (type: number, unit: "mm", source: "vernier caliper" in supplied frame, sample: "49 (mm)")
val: 11.2 (mm)
